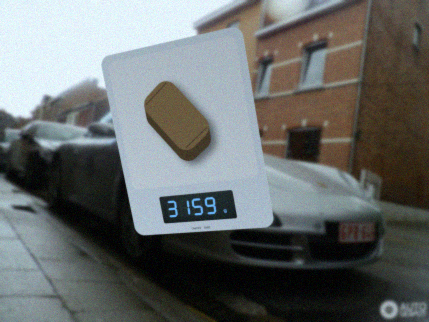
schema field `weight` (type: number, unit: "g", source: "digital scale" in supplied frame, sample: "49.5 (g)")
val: 3159 (g)
